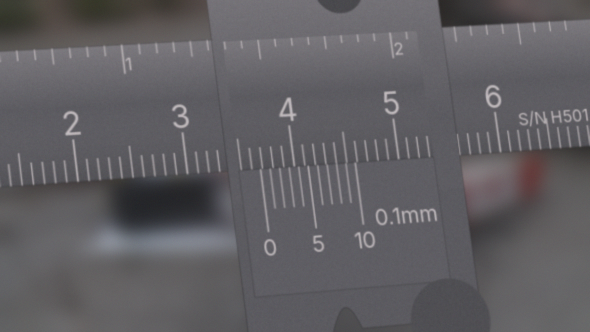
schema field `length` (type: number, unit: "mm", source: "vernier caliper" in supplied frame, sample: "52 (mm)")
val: 36.8 (mm)
